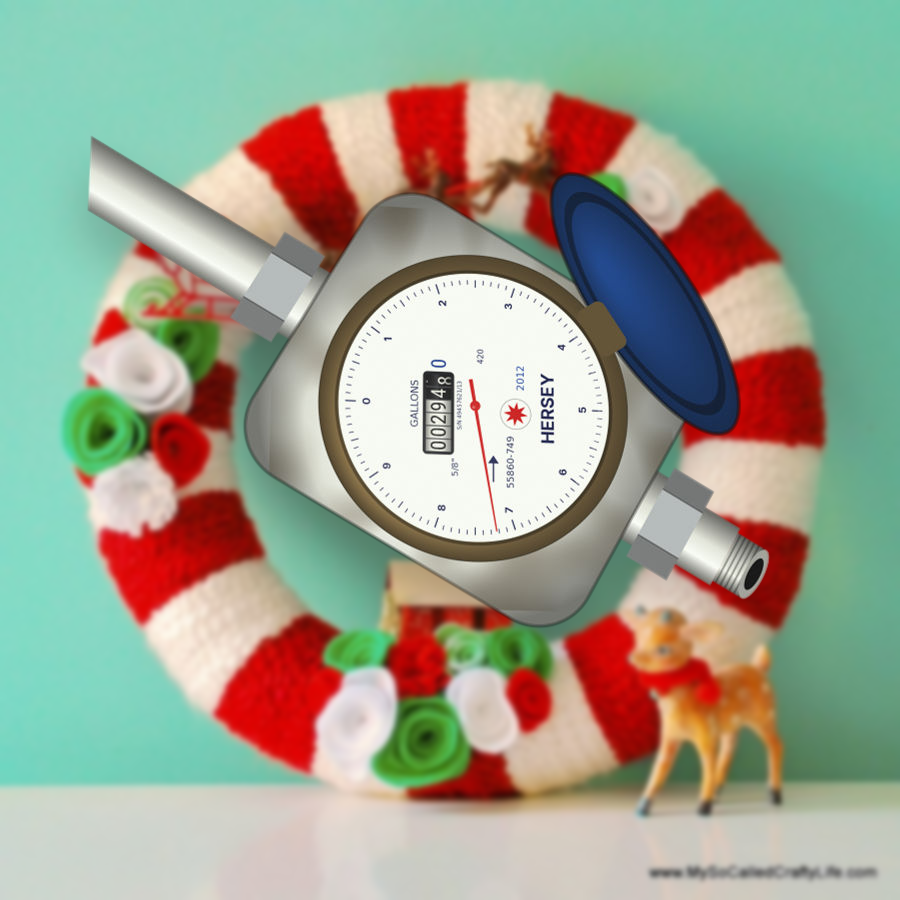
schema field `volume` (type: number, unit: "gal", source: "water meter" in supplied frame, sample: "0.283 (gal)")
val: 29477.2 (gal)
